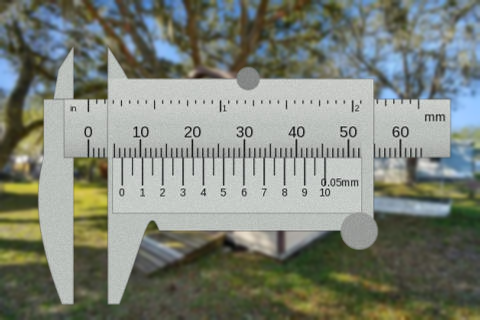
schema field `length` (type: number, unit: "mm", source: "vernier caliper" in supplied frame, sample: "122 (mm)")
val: 6.5 (mm)
